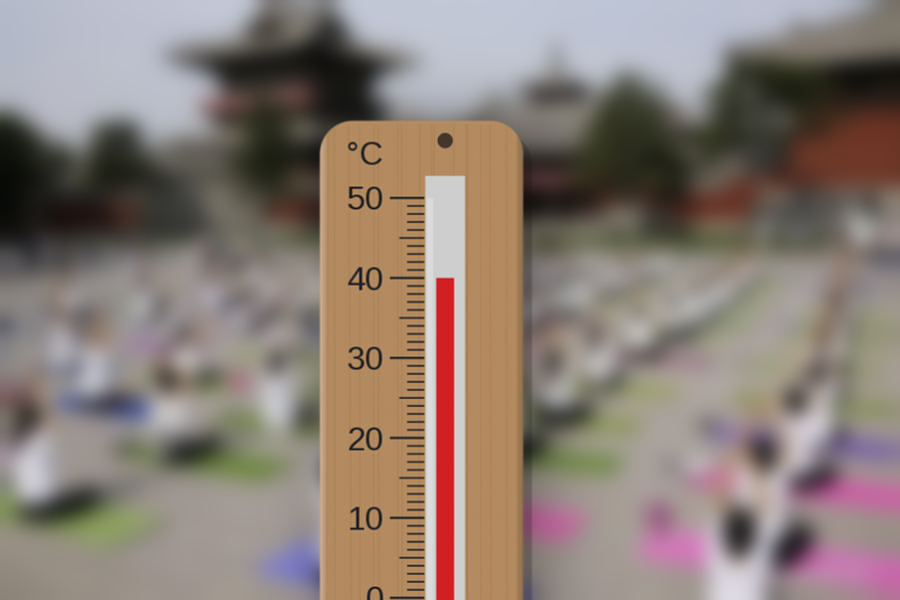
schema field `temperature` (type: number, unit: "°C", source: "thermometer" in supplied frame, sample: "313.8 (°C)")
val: 40 (°C)
